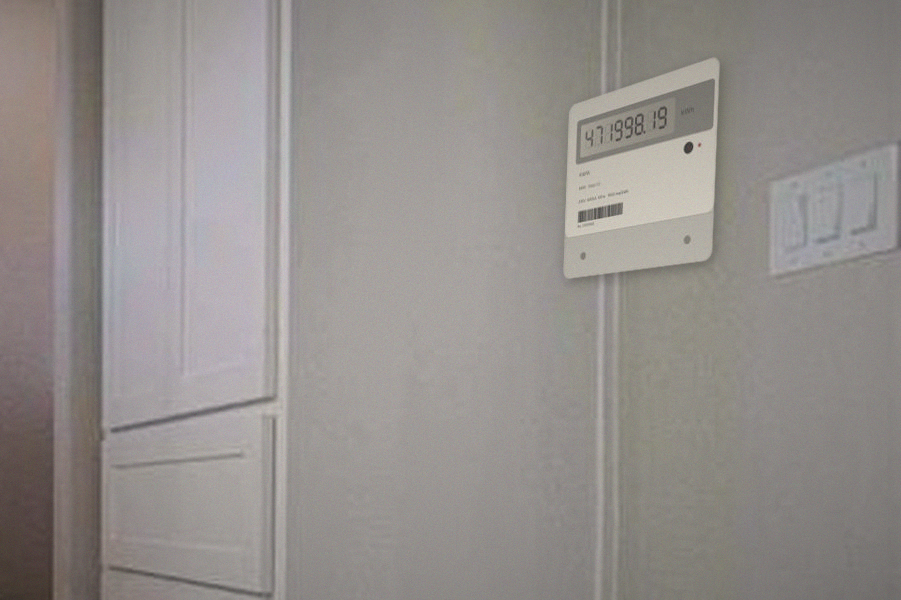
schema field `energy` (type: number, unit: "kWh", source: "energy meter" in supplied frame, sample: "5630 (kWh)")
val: 471998.19 (kWh)
